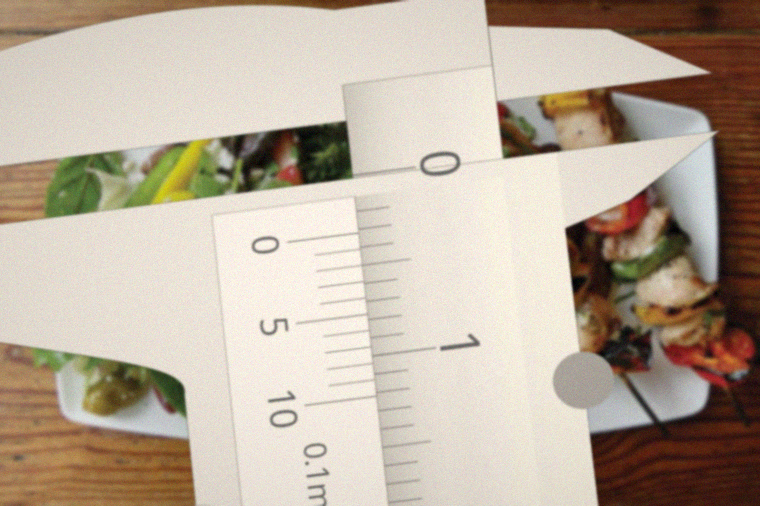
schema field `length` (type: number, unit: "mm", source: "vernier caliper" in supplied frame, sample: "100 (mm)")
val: 3.2 (mm)
